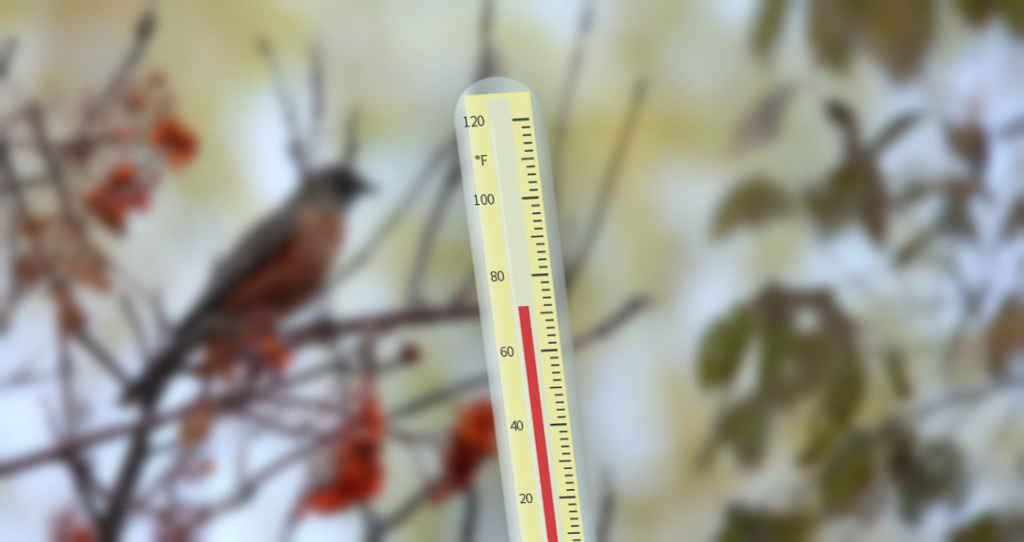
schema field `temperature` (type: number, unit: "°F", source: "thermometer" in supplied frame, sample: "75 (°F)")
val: 72 (°F)
